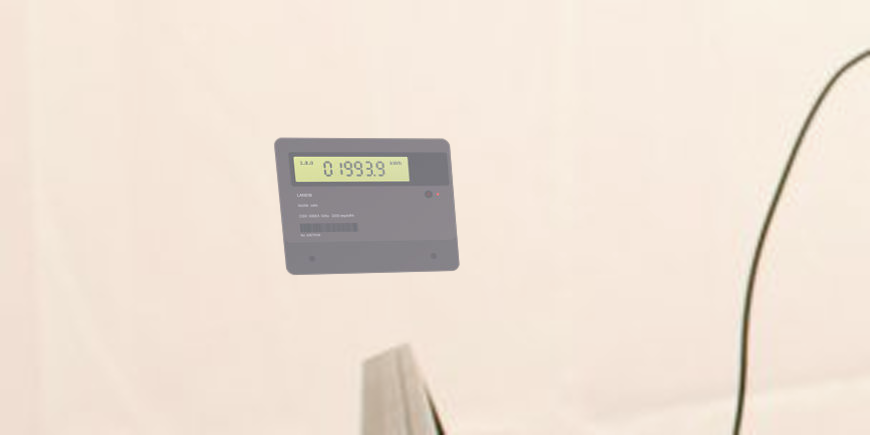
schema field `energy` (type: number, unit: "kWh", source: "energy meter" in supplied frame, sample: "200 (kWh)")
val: 1993.9 (kWh)
